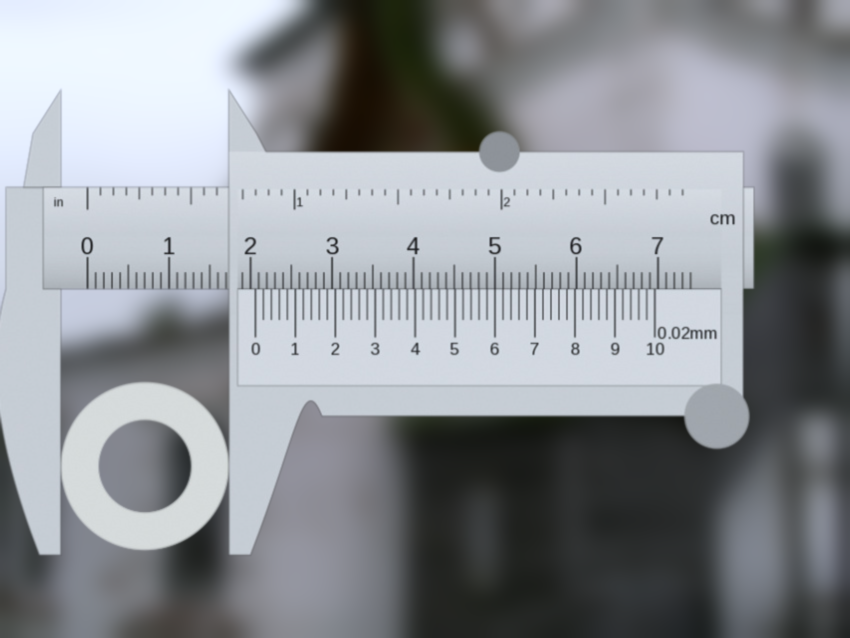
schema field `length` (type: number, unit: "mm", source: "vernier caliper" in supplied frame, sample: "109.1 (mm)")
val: 20.6 (mm)
